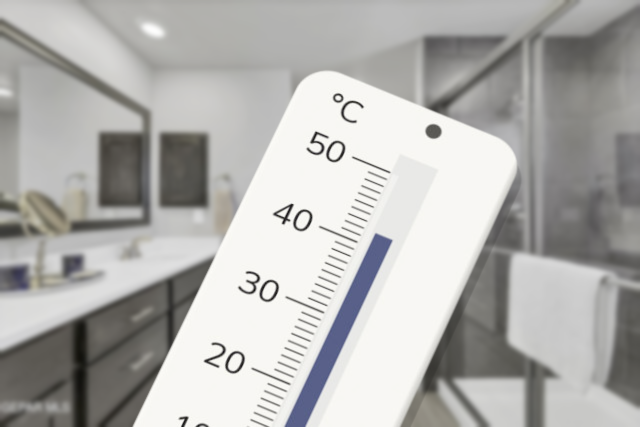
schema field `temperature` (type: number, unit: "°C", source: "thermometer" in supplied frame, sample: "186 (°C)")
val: 42 (°C)
